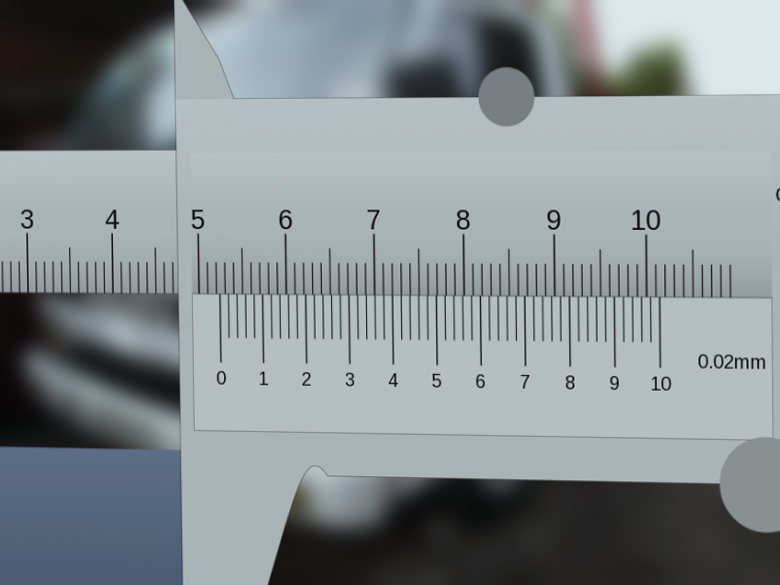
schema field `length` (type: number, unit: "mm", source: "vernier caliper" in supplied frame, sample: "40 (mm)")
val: 52.4 (mm)
